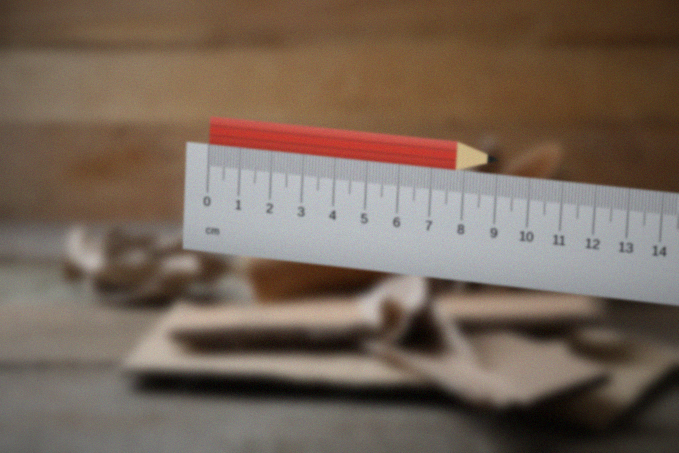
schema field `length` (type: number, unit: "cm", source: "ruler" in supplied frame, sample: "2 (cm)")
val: 9 (cm)
